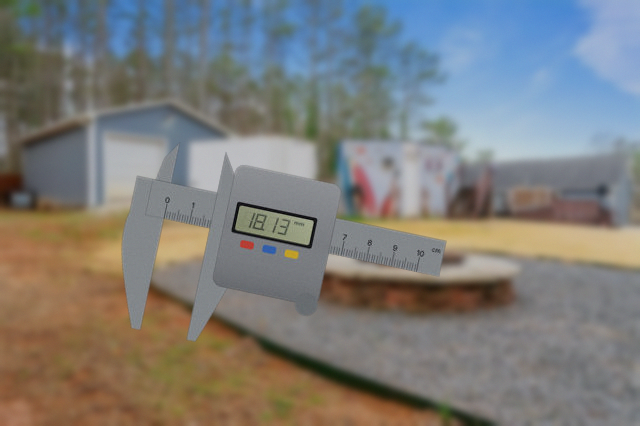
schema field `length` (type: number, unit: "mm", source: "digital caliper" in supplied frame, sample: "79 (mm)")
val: 18.13 (mm)
